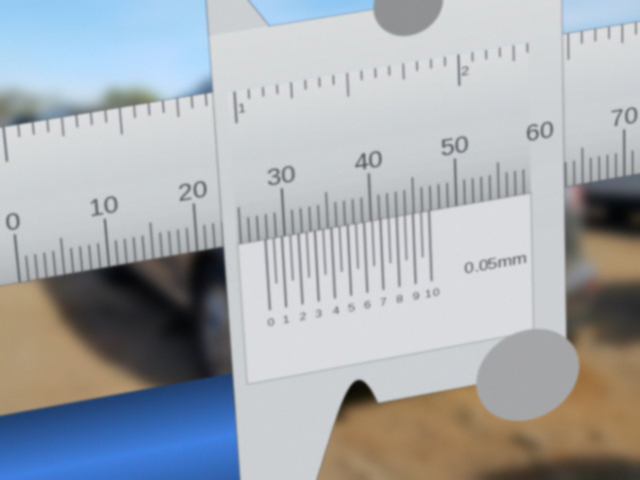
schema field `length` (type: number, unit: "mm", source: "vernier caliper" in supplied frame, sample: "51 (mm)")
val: 27.8 (mm)
